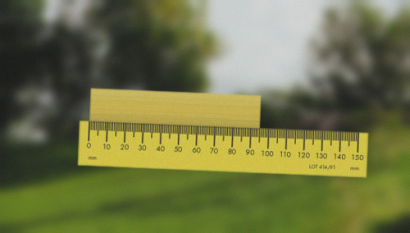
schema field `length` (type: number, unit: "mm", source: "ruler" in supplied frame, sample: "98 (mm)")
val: 95 (mm)
